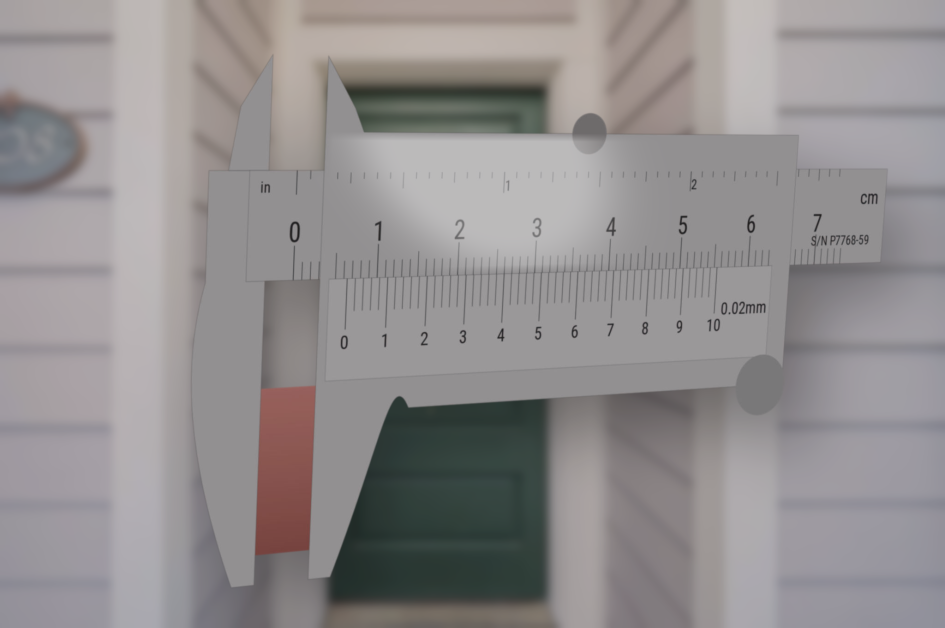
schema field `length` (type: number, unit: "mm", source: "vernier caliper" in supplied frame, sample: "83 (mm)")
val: 6.4 (mm)
